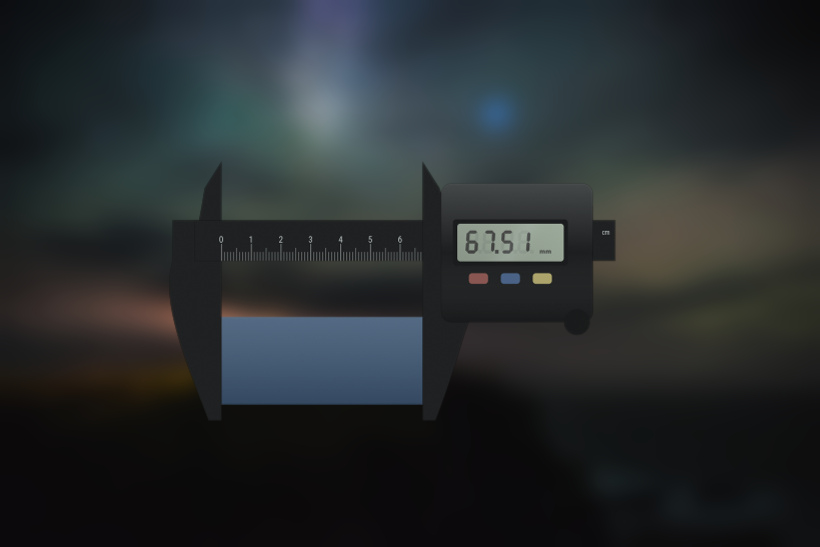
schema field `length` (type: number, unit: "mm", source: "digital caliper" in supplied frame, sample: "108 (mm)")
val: 67.51 (mm)
